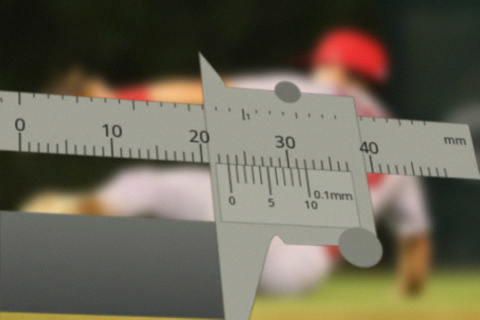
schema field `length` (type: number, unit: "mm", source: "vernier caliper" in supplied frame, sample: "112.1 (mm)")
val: 23.0 (mm)
